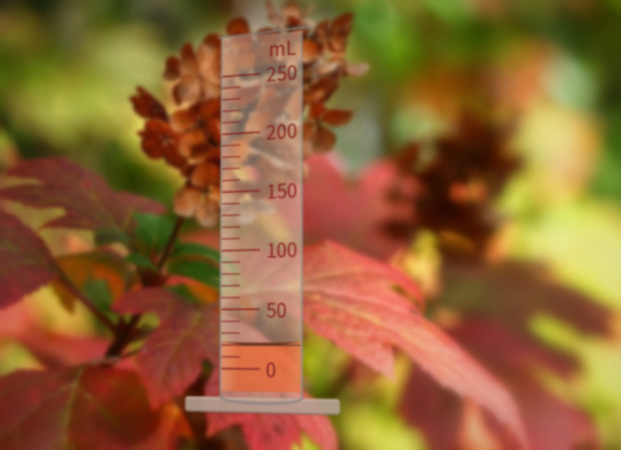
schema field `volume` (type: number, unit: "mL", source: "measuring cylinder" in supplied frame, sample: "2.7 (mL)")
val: 20 (mL)
